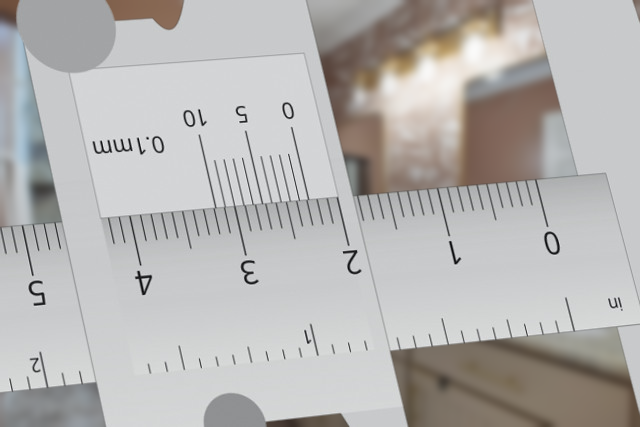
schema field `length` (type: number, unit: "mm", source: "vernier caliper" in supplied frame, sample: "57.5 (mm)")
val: 22.8 (mm)
